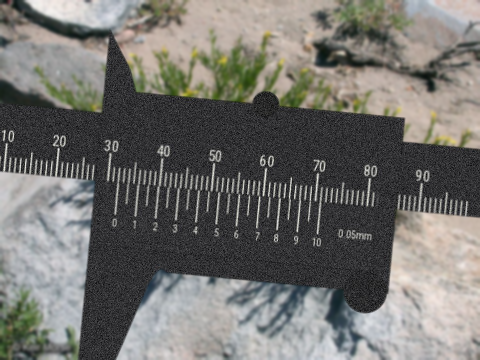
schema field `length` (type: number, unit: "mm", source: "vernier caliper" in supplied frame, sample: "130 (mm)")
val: 32.0 (mm)
